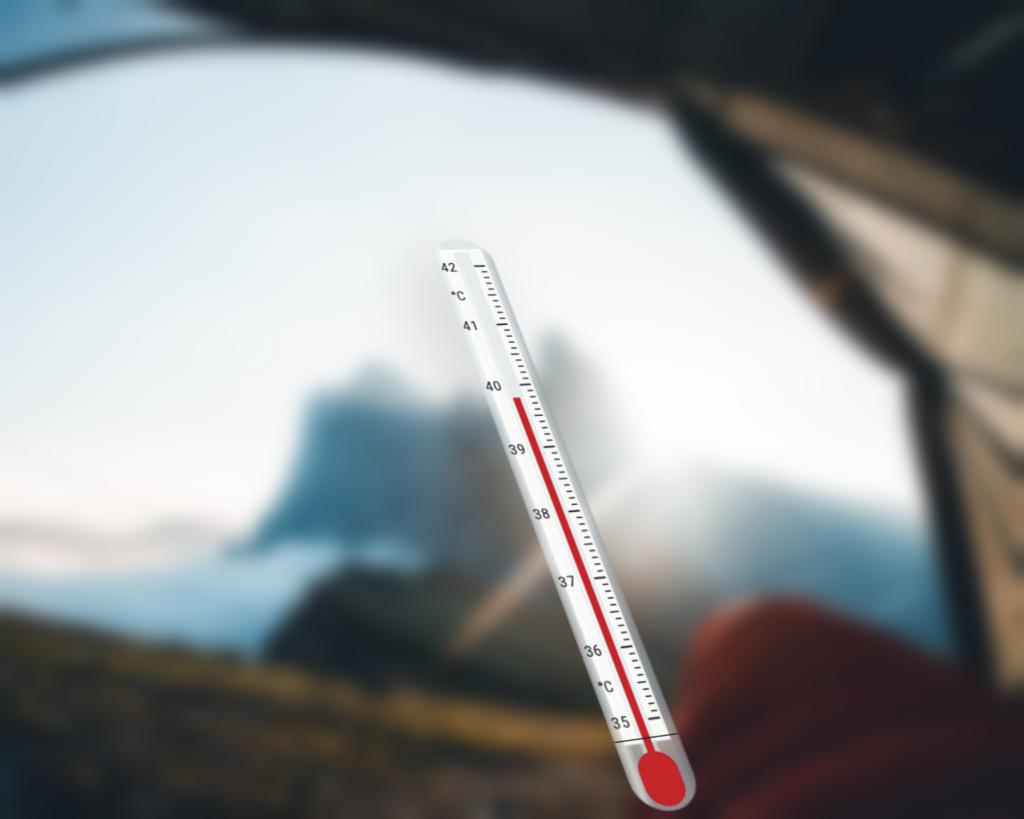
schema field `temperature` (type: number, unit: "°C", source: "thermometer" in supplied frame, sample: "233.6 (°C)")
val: 39.8 (°C)
